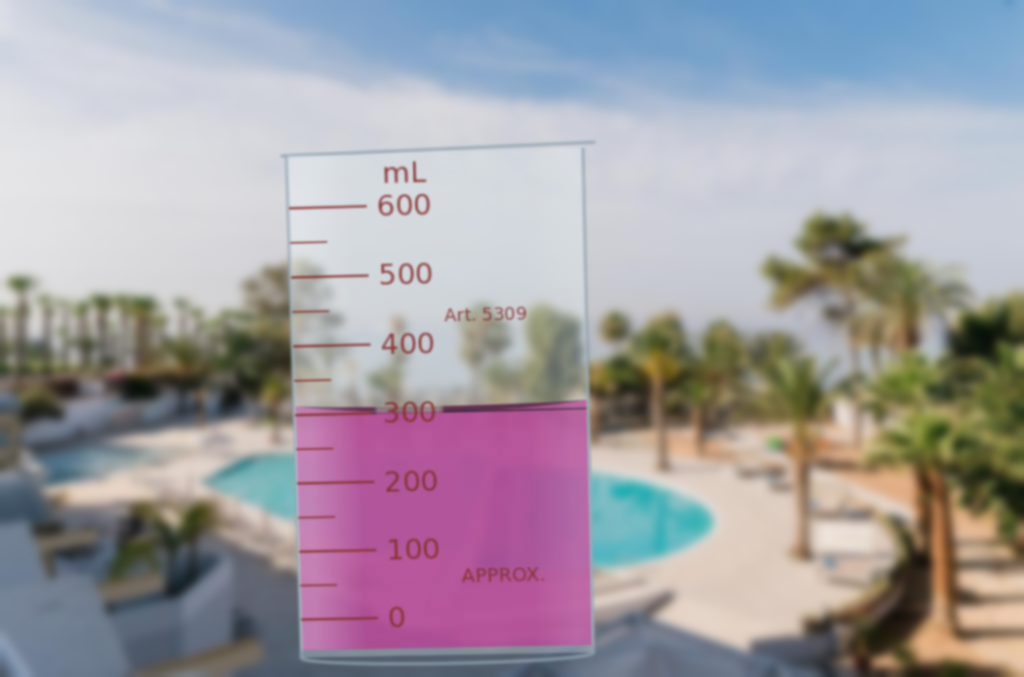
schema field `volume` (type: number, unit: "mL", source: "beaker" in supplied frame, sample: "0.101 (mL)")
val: 300 (mL)
